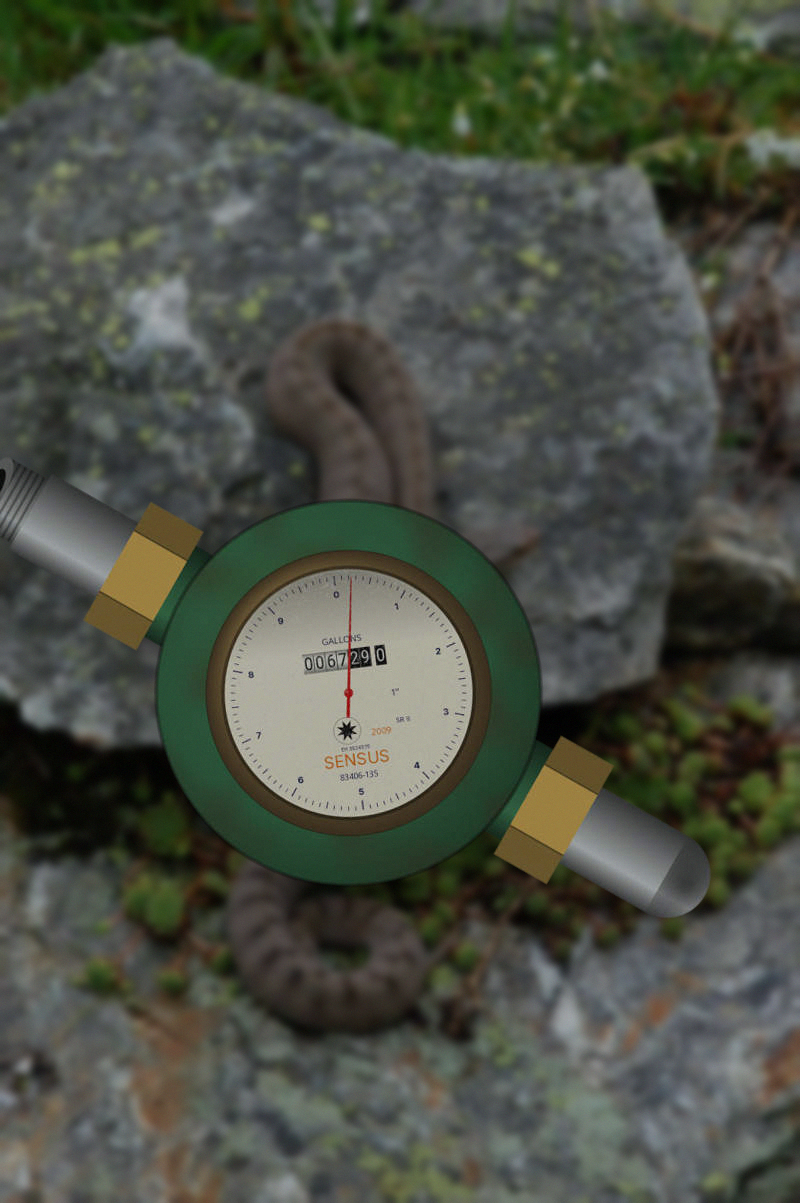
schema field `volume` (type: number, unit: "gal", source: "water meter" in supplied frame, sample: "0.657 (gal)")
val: 67290.2 (gal)
